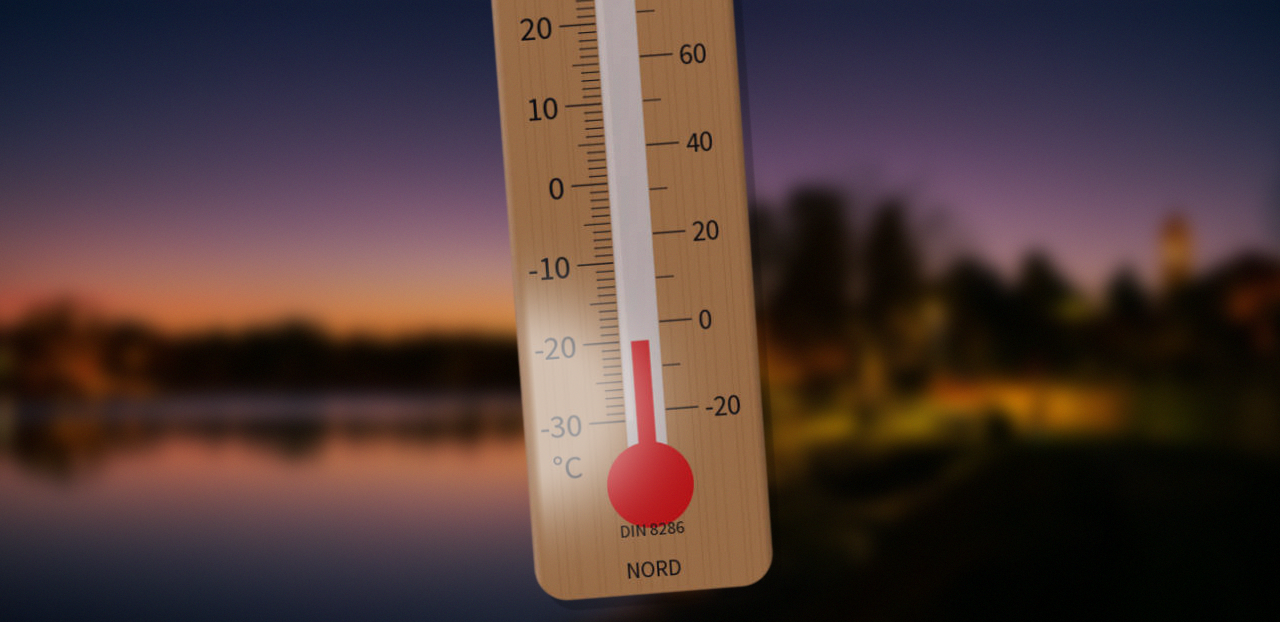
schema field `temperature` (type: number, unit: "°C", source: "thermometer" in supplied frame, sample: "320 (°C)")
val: -20 (°C)
